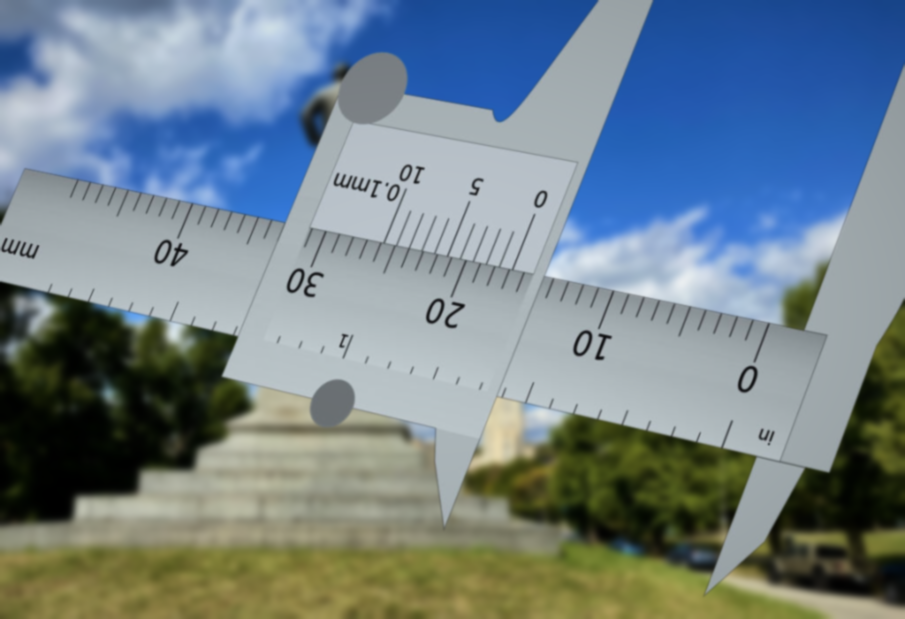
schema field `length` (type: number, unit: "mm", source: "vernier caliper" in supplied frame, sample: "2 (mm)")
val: 16.8 (mm)
